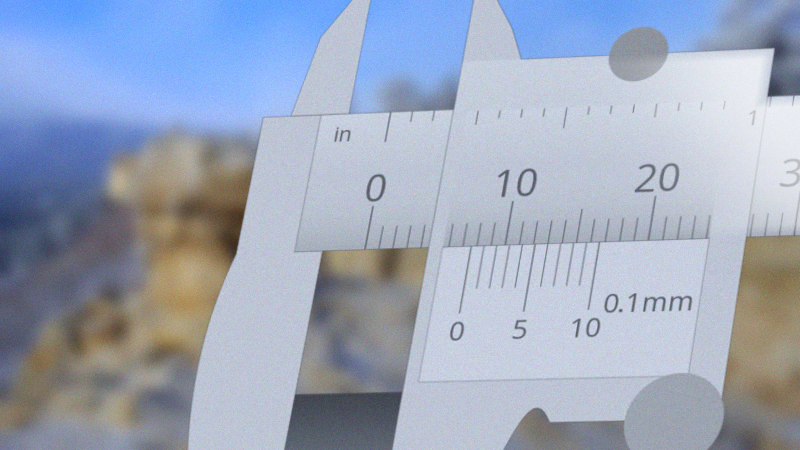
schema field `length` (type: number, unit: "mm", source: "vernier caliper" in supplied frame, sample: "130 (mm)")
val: 7.6 (mm)
